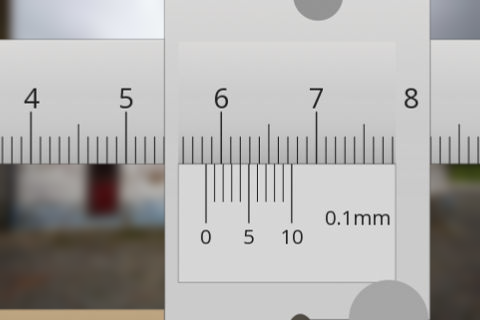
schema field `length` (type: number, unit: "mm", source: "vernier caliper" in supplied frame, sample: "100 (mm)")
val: 58.4 (mm)
